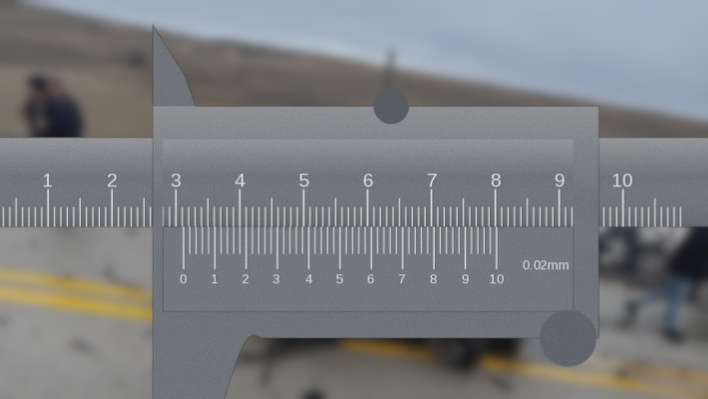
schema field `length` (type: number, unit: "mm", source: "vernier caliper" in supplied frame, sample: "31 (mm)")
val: 31.2 (mm)
